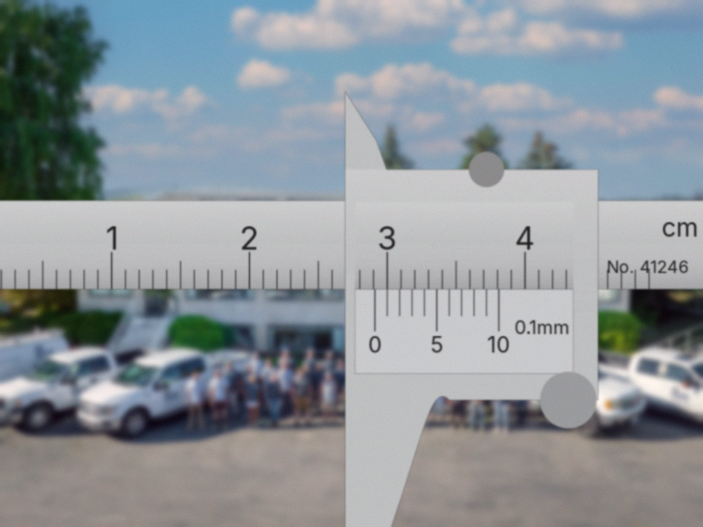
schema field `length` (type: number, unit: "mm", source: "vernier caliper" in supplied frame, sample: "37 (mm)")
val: 29.1 (mm)
